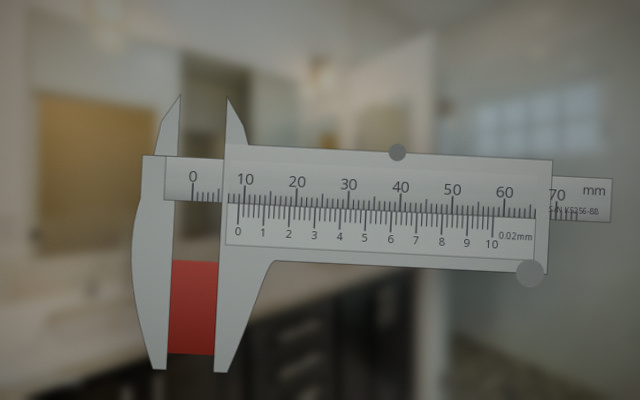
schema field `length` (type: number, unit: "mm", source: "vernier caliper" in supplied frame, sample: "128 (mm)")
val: 9.0 (mm)
